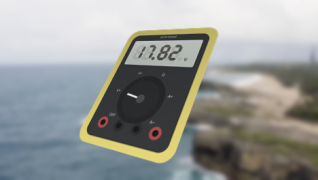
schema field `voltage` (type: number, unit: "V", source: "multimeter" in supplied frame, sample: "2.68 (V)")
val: 17.82 (V)
